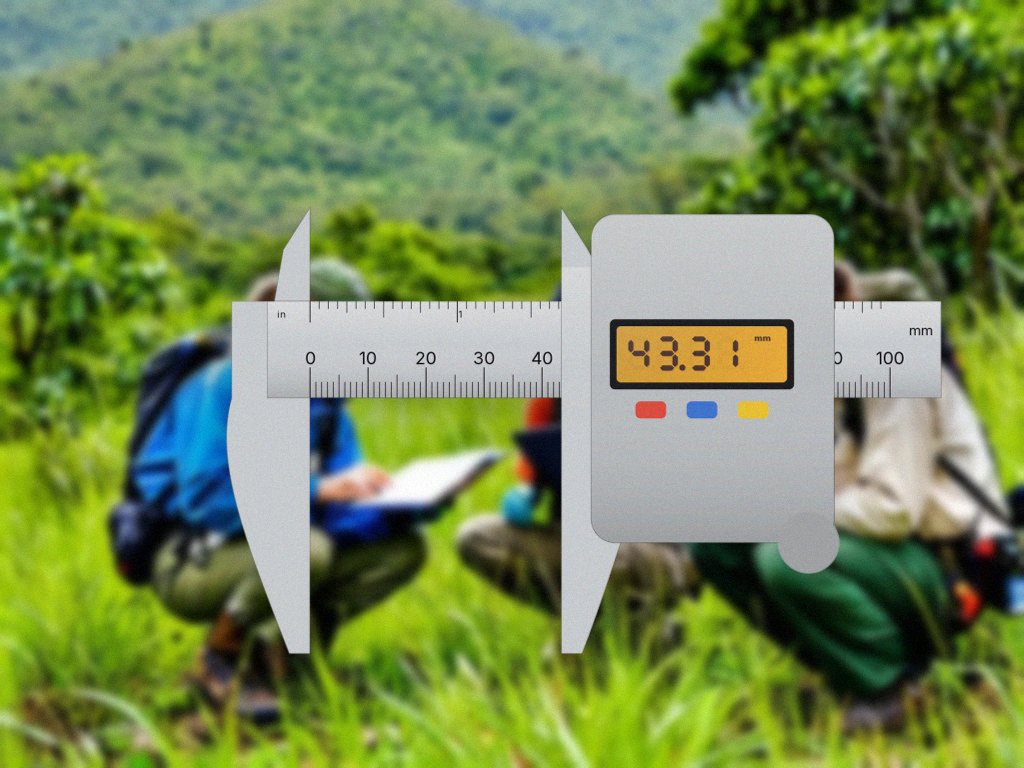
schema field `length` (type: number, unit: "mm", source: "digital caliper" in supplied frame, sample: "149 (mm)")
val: 43.31 (mm)
